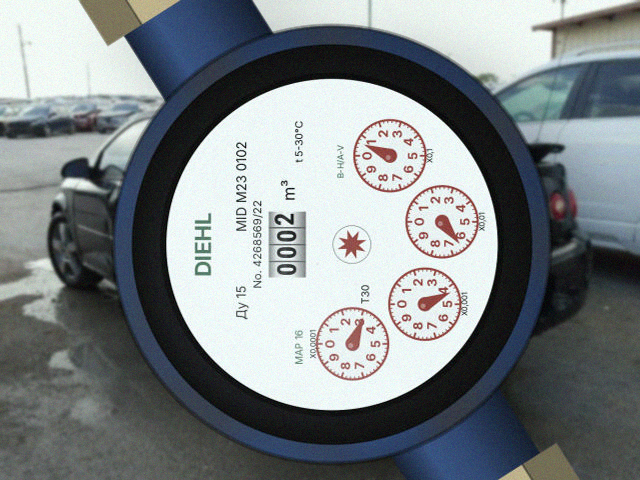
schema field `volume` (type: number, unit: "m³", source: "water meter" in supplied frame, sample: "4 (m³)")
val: 2.0643 (m³)
